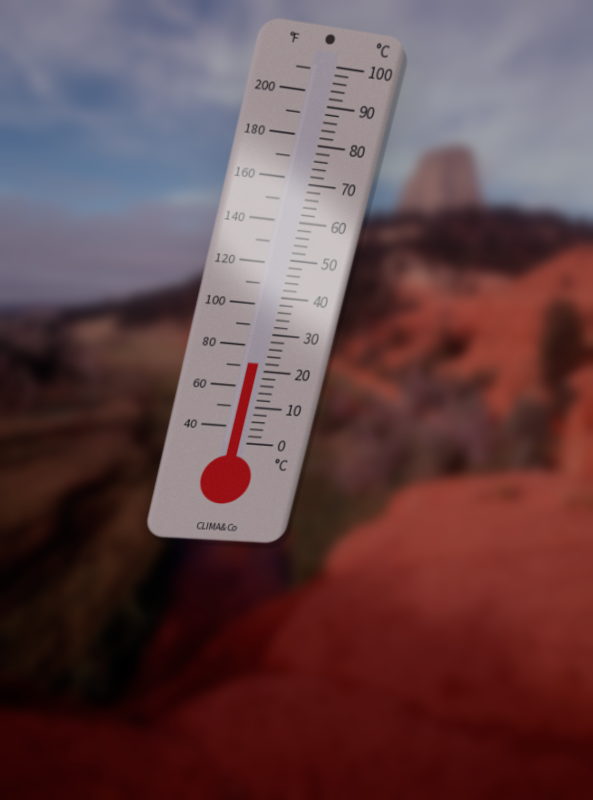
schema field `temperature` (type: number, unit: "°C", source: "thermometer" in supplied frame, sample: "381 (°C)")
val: 22 (°C)
